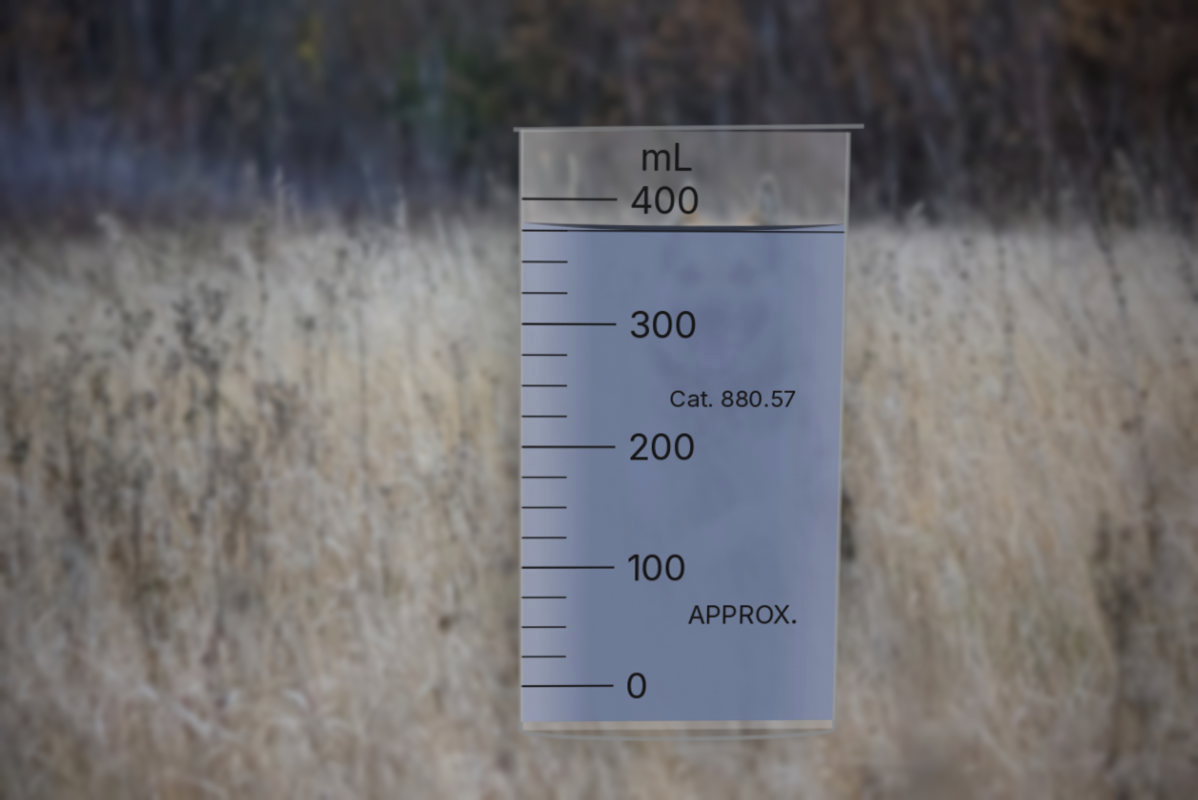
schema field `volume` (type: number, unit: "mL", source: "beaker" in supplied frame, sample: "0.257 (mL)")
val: 375 (mL)
